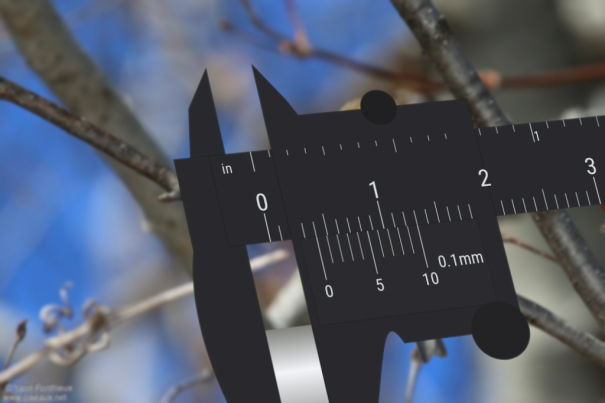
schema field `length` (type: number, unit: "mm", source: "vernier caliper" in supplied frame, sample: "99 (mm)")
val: 4.0 (mm)
